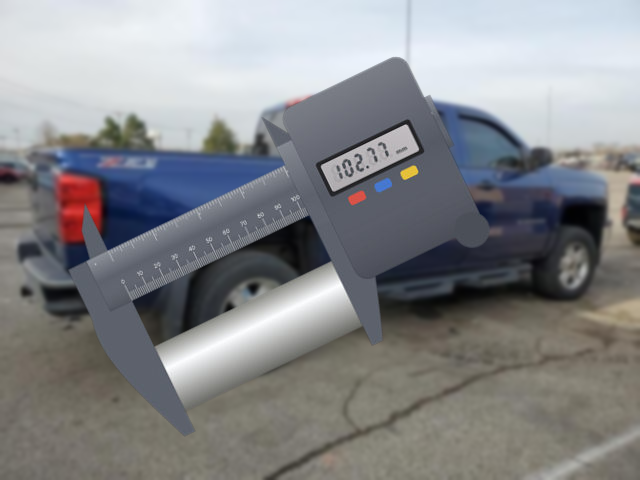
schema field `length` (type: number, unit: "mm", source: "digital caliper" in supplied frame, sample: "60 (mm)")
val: 102.77 (mm)
